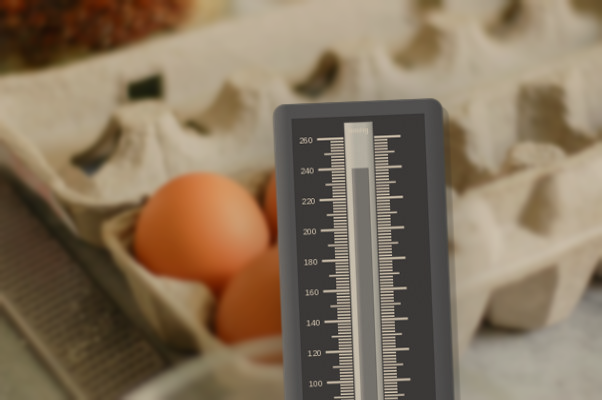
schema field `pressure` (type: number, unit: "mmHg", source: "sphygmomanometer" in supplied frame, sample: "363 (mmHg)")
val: 240 (mmHg)
